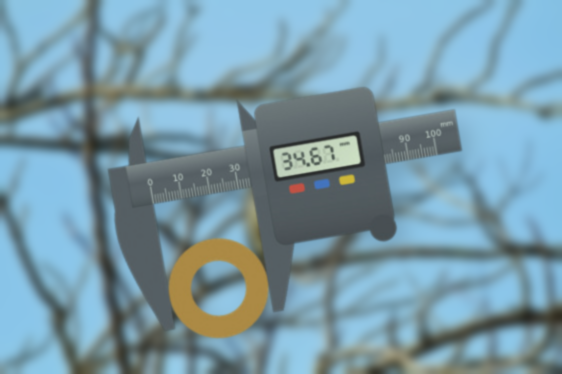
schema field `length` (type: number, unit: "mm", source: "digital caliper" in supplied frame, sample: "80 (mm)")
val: 34.67 (mm)
